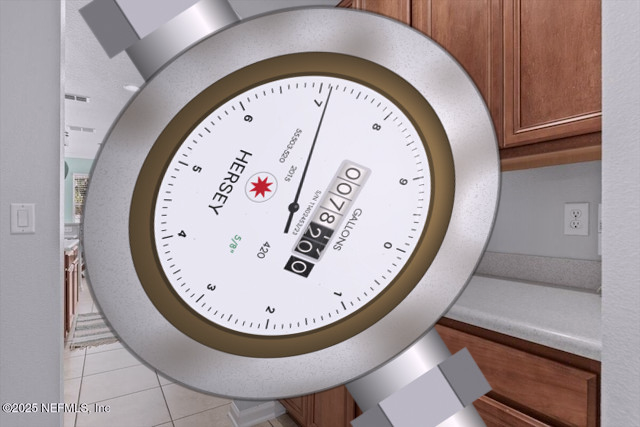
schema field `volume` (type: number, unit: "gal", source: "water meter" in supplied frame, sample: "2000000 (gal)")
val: 78197.1 (gal)
